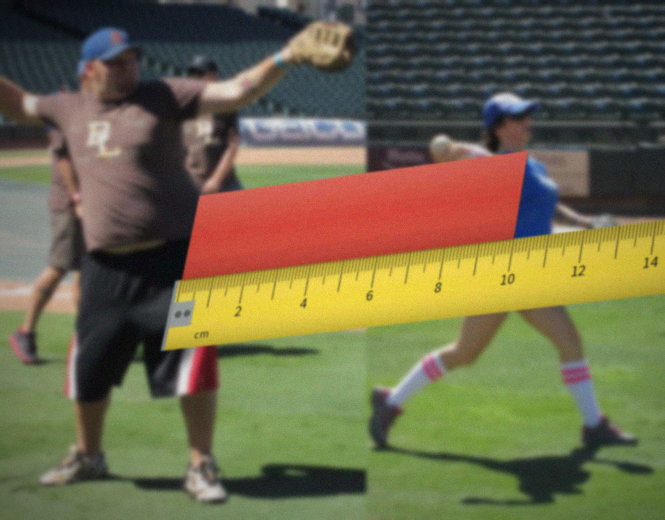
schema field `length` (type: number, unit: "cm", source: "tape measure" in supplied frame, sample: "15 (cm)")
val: 10 (cm)
